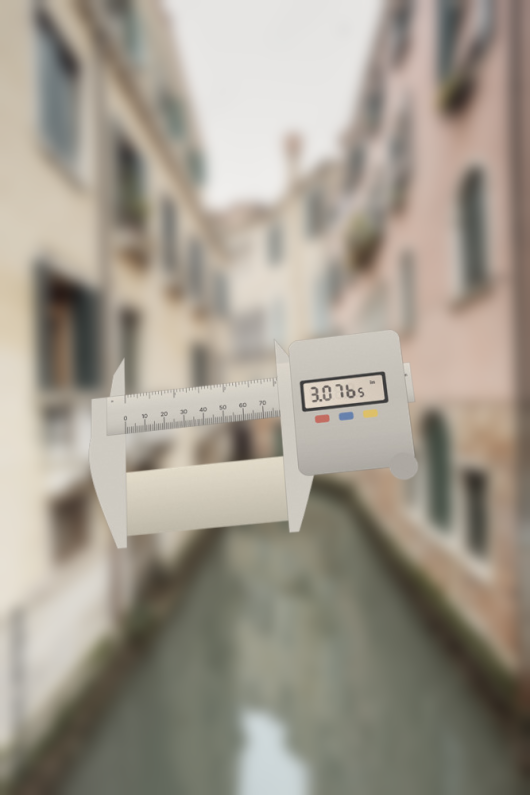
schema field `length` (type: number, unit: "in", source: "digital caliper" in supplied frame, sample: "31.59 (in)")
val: 3.0765 (in)
